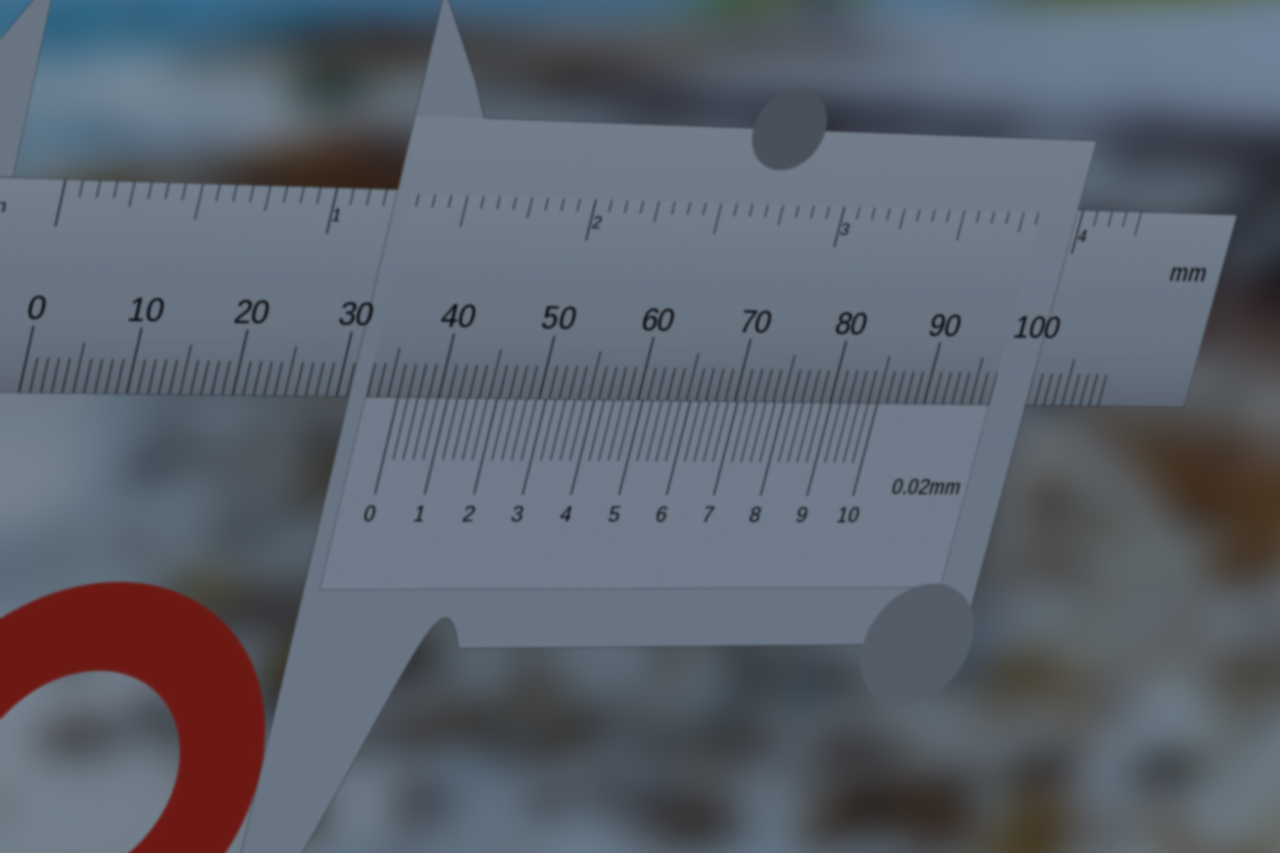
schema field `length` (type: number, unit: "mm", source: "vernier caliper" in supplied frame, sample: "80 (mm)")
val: 36.0 (mm)
